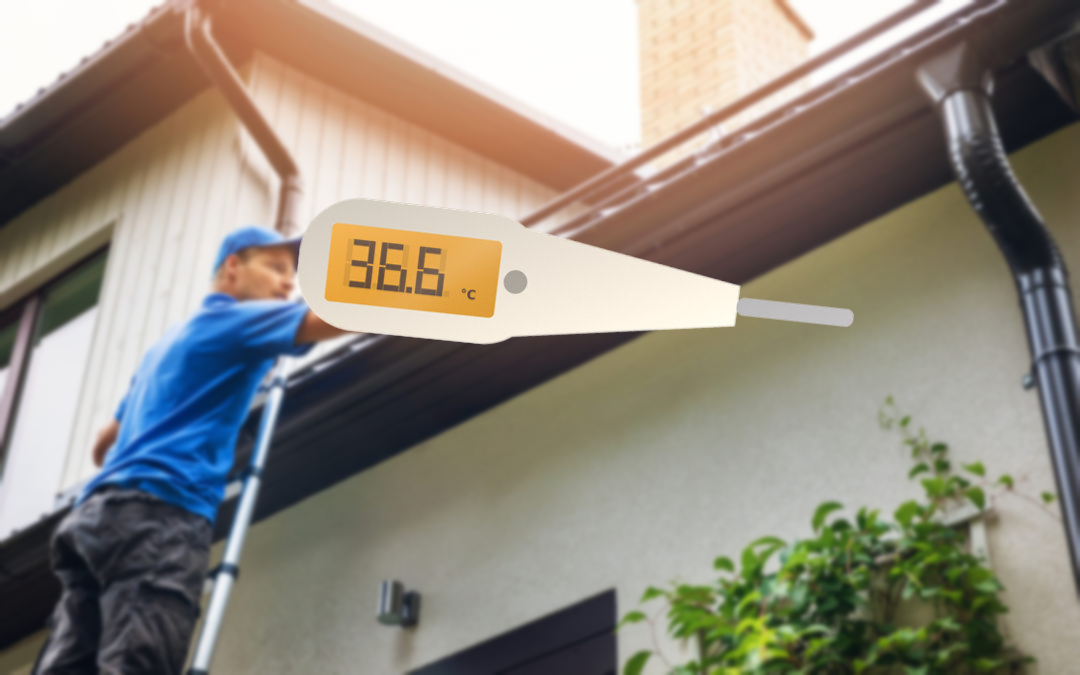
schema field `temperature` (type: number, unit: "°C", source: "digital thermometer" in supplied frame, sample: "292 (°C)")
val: 36.6 (°C)
